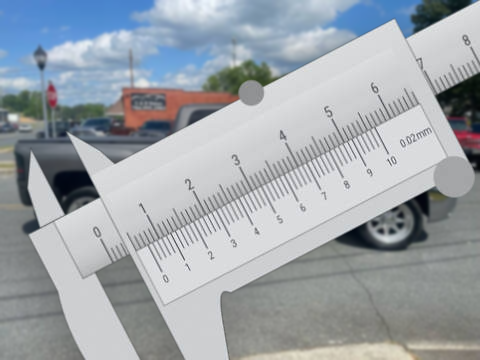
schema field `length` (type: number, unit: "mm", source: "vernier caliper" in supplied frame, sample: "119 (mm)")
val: 7.5 (mm)
